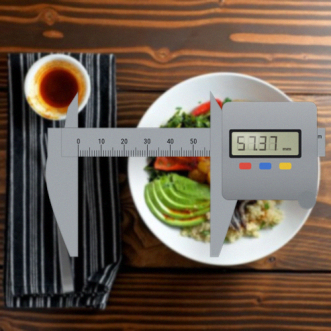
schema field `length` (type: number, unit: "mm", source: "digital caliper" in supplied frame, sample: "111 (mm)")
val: 57.37 (mm)
